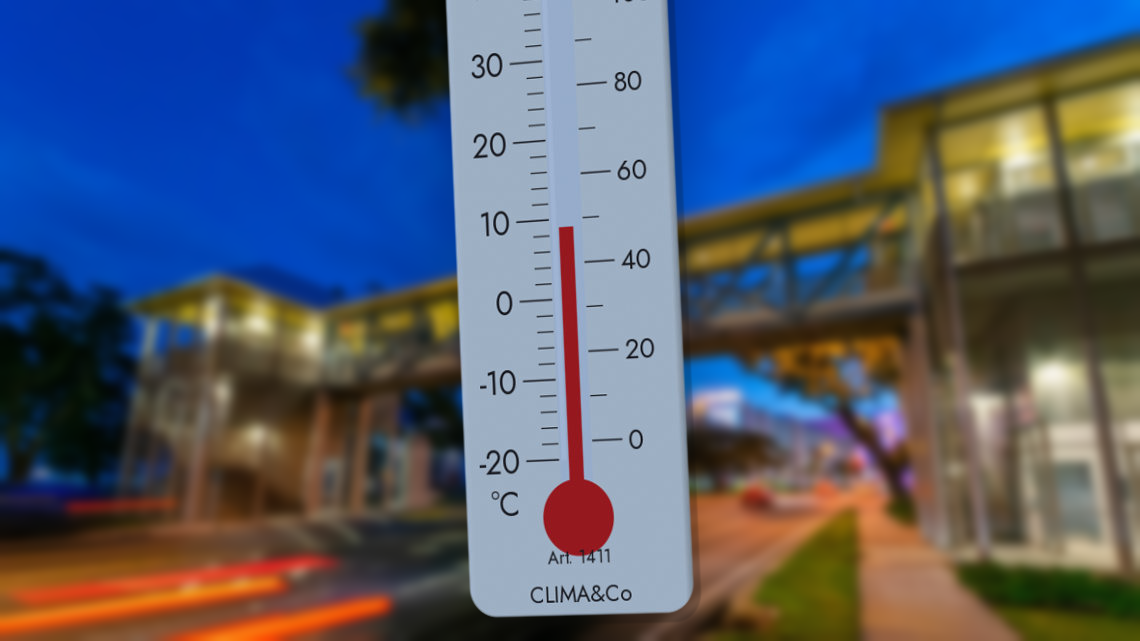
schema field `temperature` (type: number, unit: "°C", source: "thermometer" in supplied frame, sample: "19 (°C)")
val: 9 (°C)
